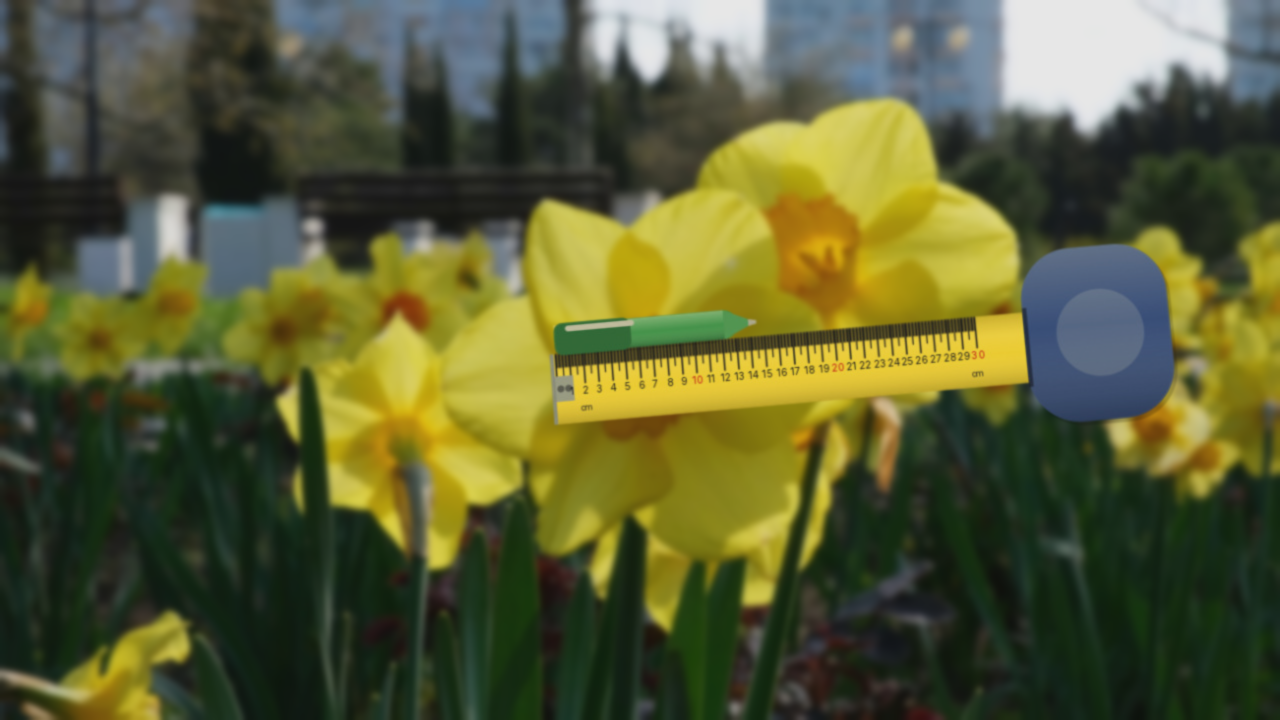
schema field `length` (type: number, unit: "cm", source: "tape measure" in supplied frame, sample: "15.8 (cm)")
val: 14.5 (cm)
